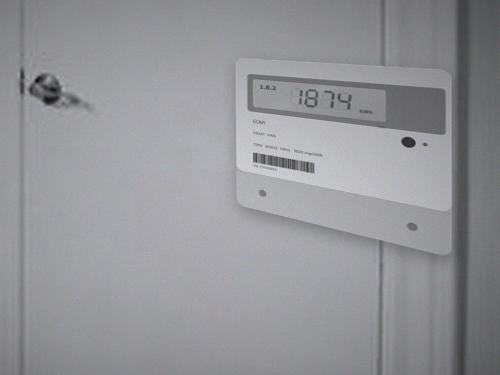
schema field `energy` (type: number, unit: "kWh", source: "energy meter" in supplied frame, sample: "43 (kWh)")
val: 1874 (kWh)
